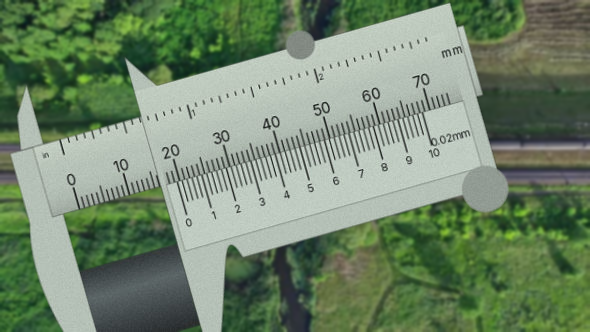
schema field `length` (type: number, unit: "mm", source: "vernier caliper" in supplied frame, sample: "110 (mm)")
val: 19.5 (mm)
